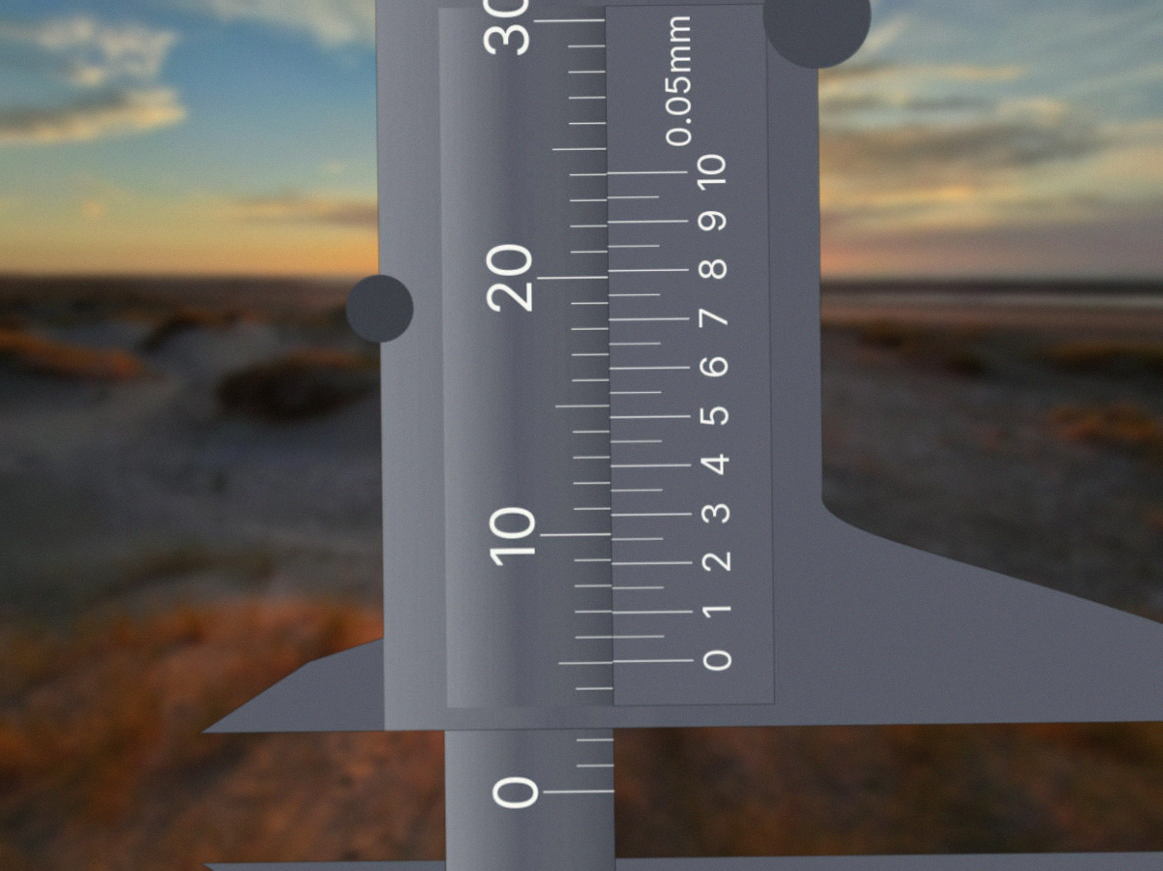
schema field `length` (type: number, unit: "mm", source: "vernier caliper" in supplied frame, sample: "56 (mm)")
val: 5.05 (mm)
